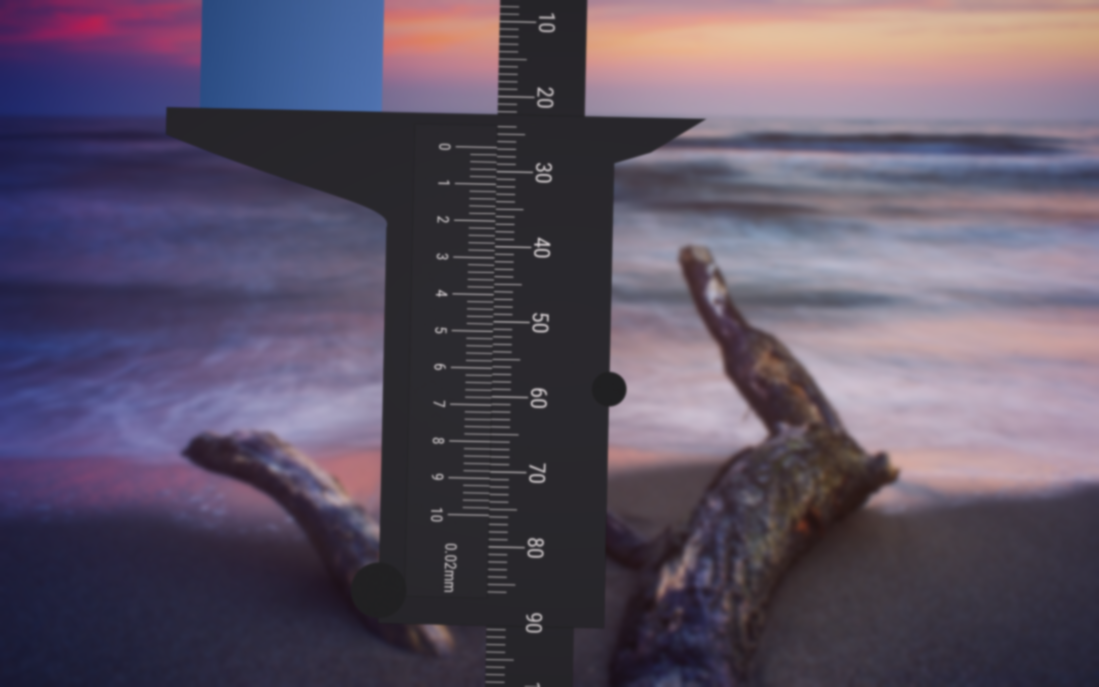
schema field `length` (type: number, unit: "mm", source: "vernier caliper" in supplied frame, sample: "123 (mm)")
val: 26.8 (mm)
